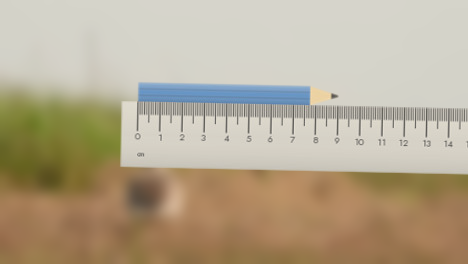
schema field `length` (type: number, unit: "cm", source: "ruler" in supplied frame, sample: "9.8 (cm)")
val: 9 (cm)
